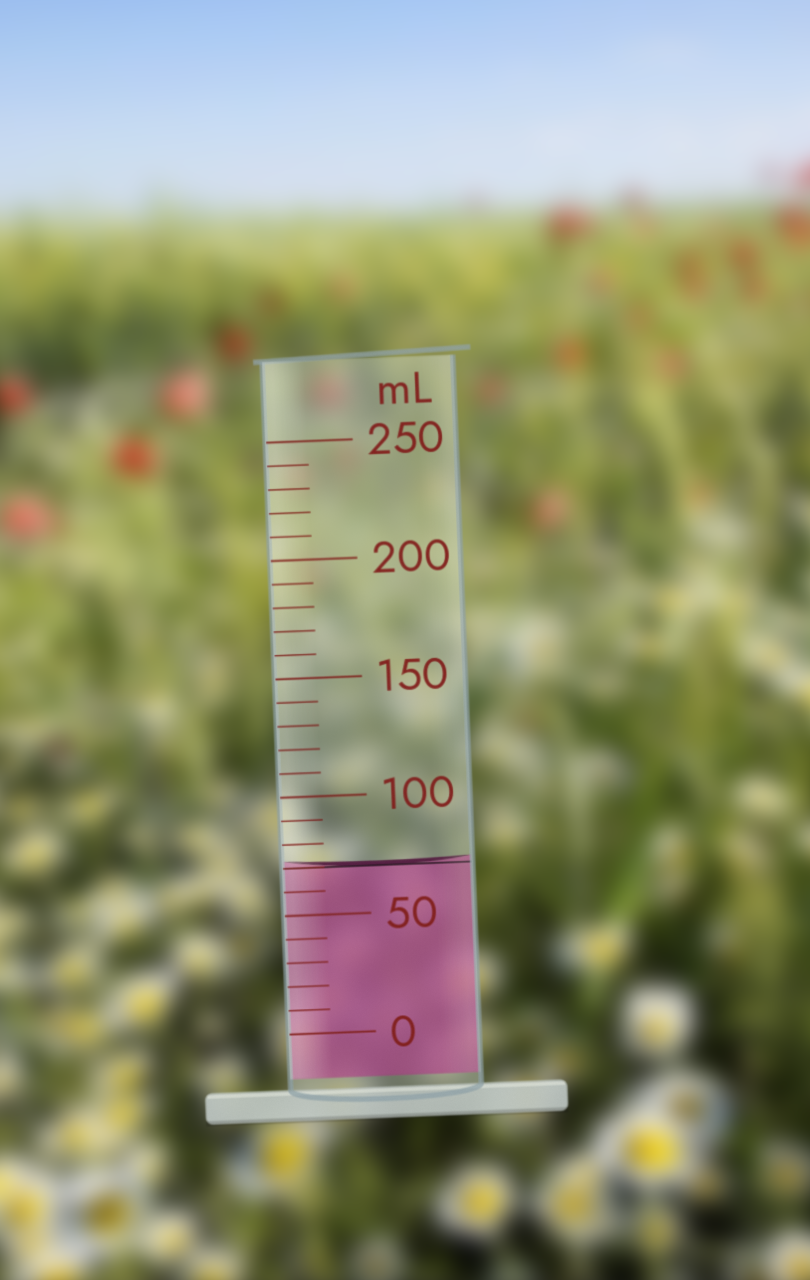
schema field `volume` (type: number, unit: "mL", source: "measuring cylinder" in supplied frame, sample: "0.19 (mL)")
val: 70 (mL)
